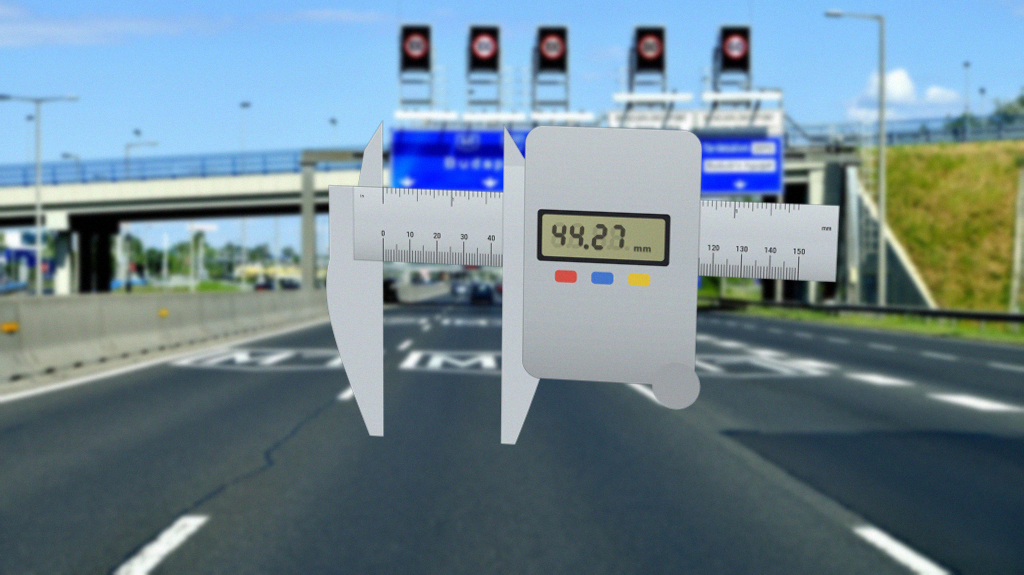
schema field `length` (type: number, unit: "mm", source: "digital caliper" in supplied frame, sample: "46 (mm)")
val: 44.27 (mm)
